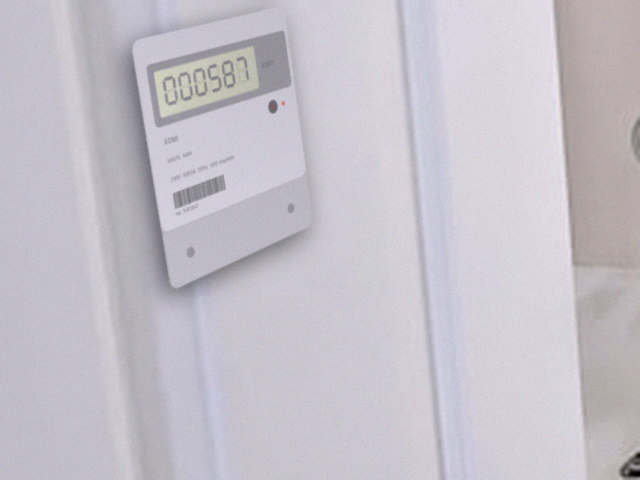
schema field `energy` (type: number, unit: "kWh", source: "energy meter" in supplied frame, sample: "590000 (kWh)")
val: 587 (kWh)
